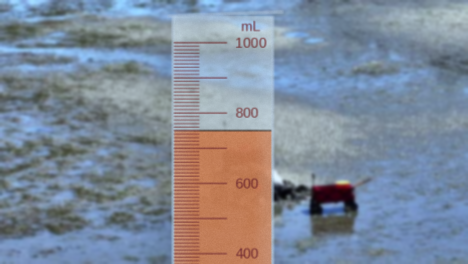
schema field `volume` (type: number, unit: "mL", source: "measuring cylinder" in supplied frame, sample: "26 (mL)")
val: 750 (mL)
